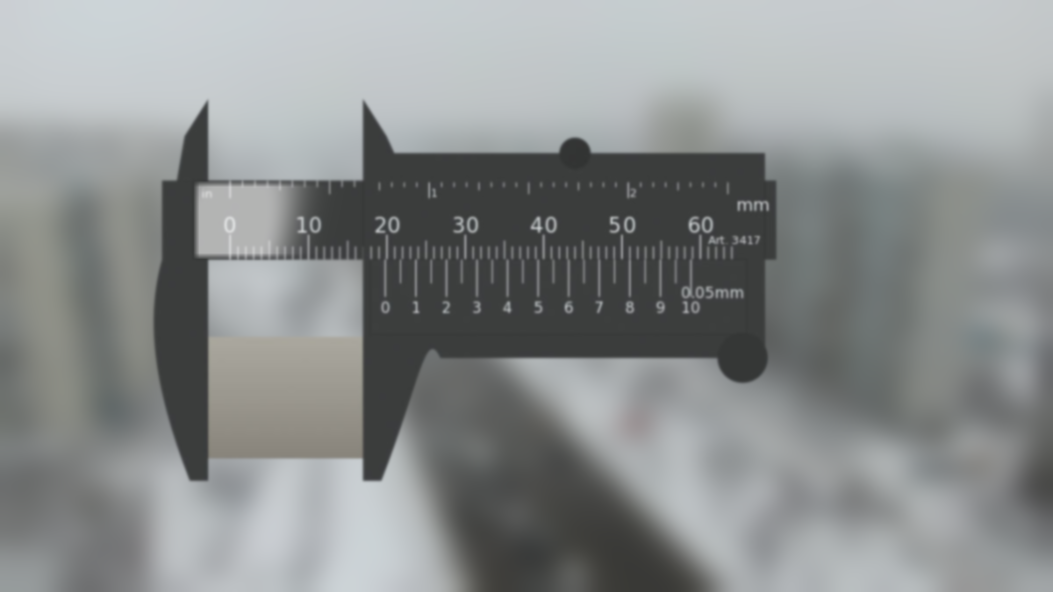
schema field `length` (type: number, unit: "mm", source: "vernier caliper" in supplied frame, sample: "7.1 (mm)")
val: 19.8 (mm)
